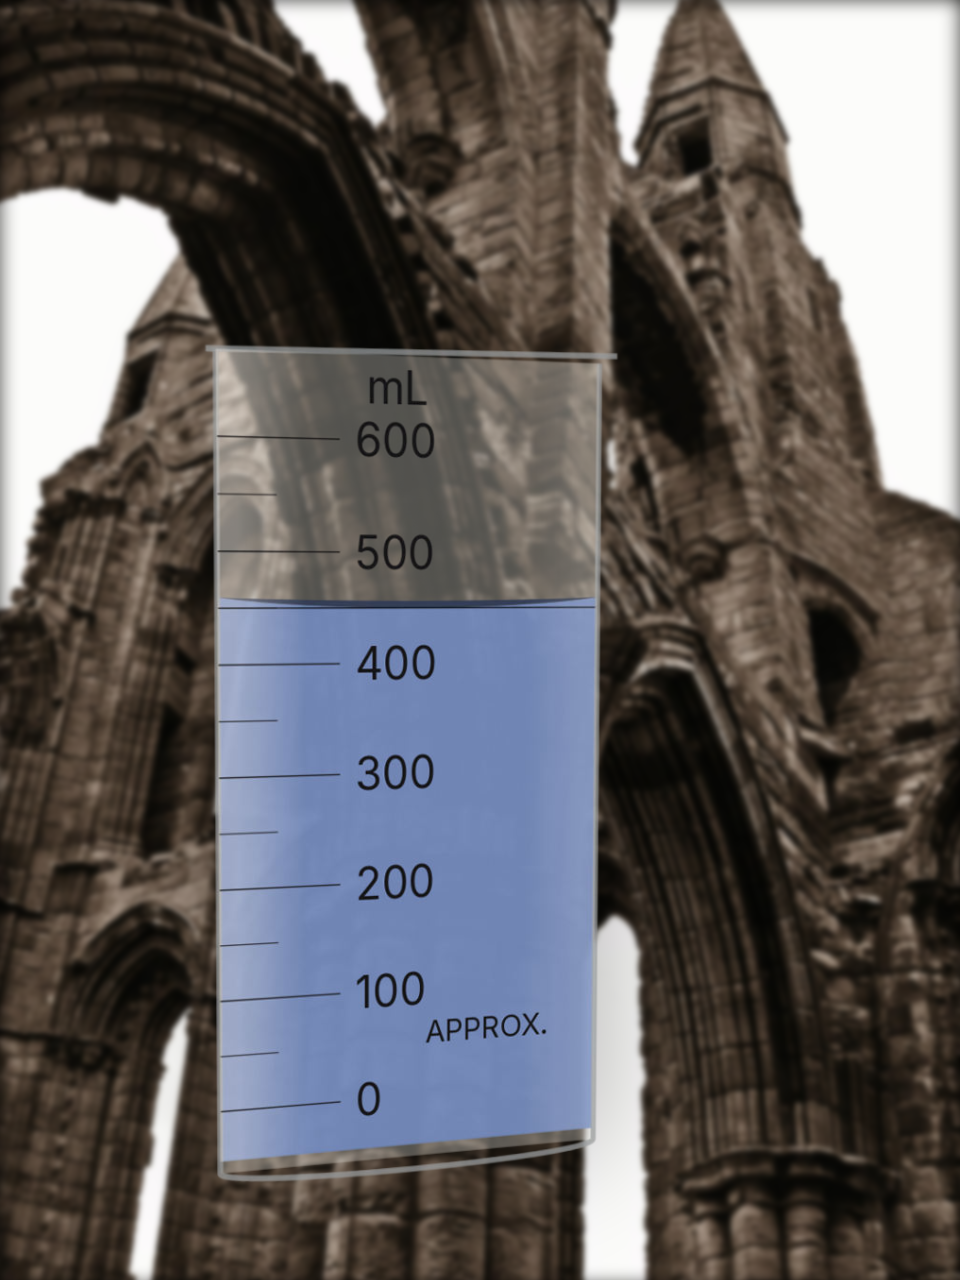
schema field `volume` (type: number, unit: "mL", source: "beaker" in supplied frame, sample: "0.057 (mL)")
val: 450 (mL)
